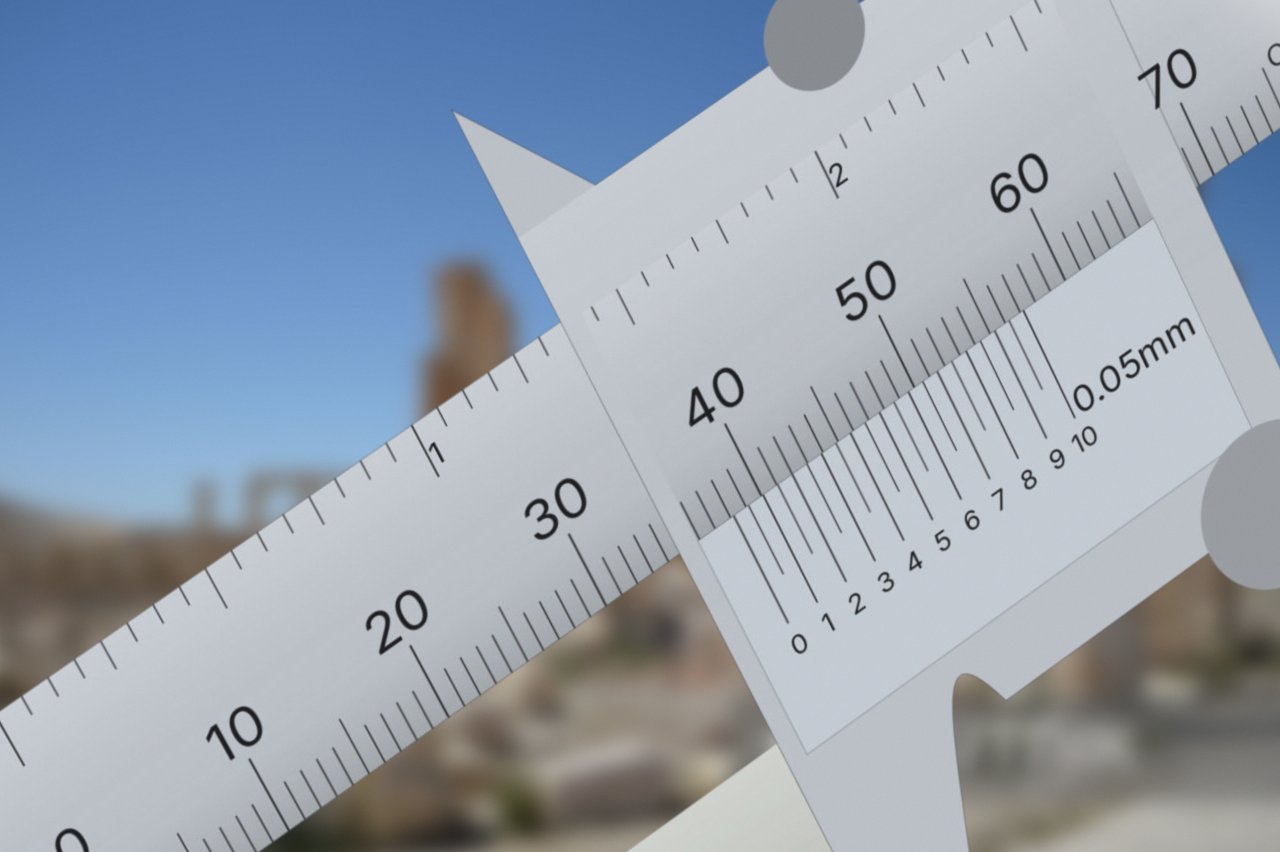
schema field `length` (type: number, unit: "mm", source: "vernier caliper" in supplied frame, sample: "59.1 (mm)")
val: 38.2 (mm)
